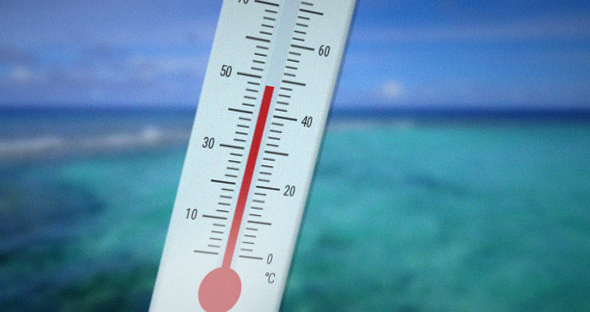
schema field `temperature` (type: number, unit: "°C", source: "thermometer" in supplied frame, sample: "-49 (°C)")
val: 48 (°C)
